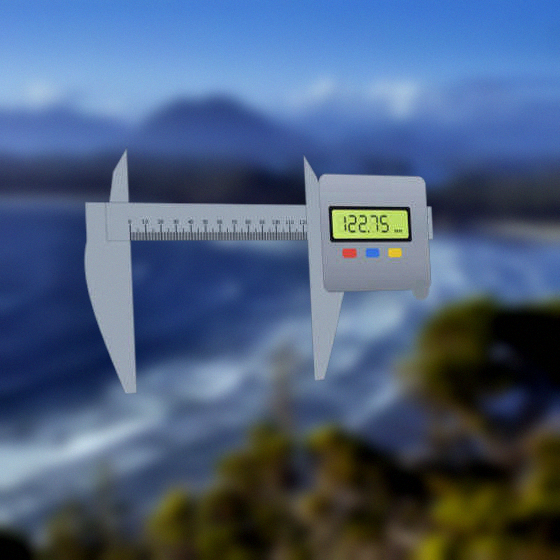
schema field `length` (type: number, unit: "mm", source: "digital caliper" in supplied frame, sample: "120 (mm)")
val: 122.75 (mm)
